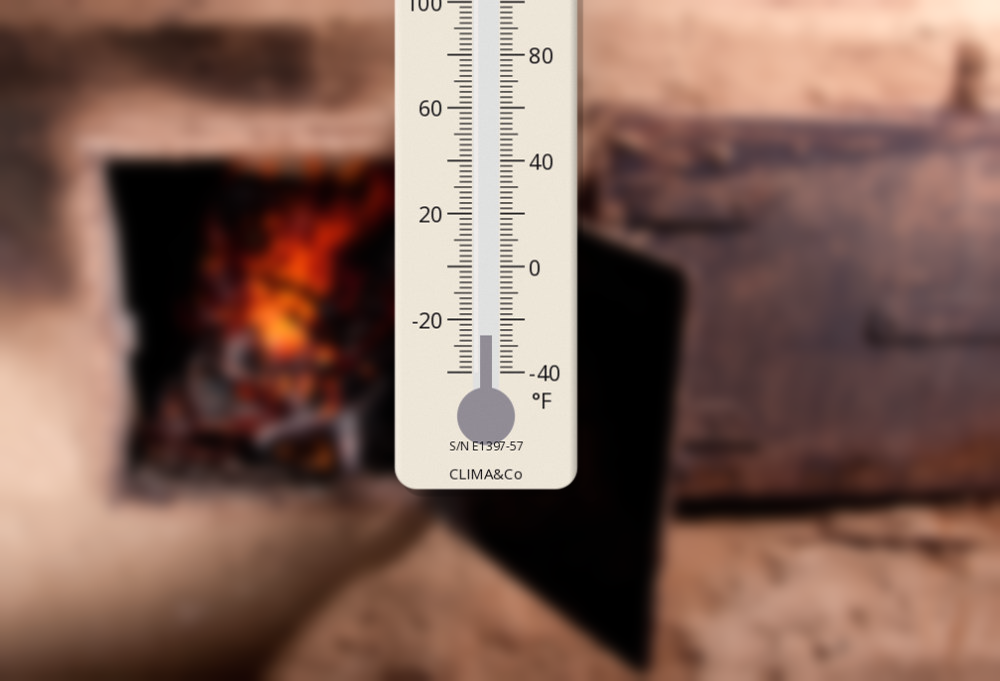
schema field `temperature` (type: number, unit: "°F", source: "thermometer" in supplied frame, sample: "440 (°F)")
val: -26 (°F)
